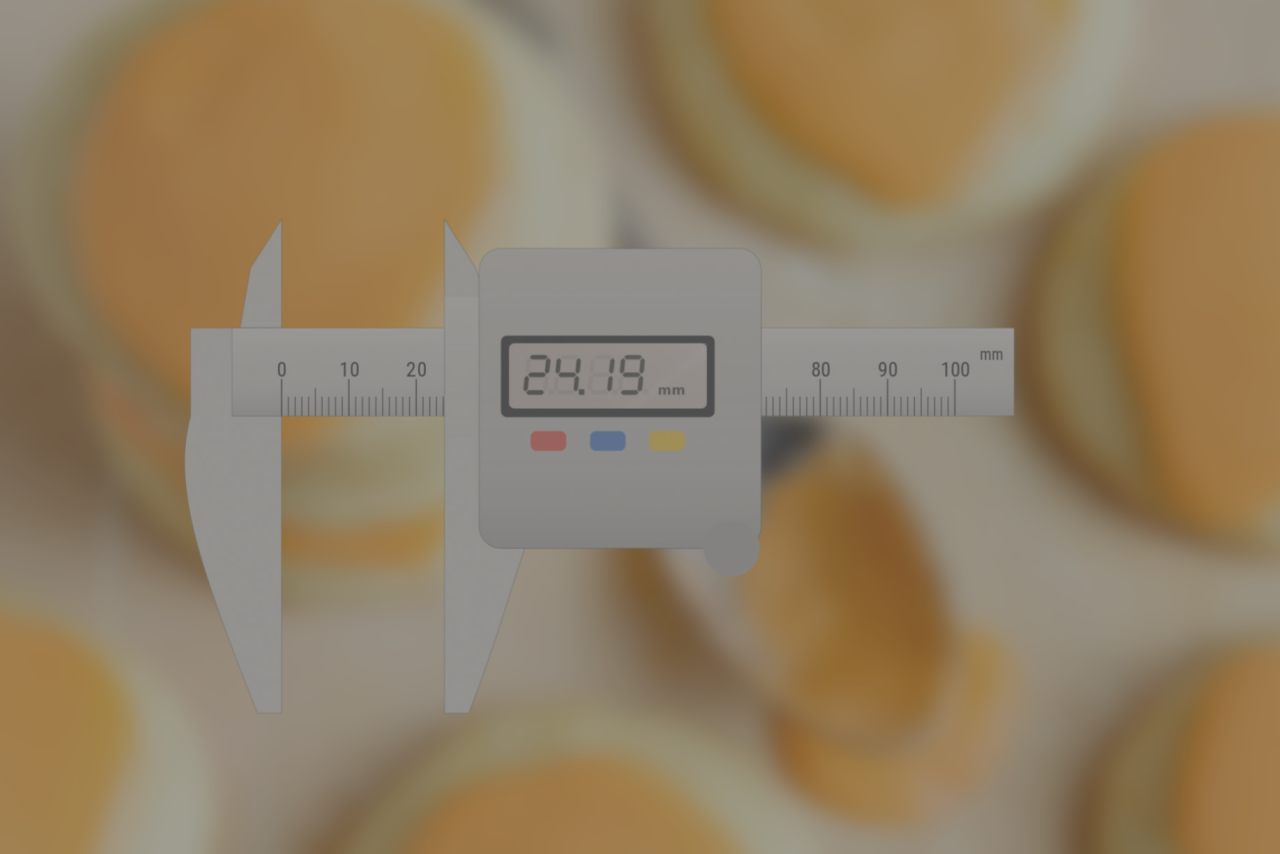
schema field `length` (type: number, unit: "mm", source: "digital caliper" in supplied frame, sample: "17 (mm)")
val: 24.19 (mm)
